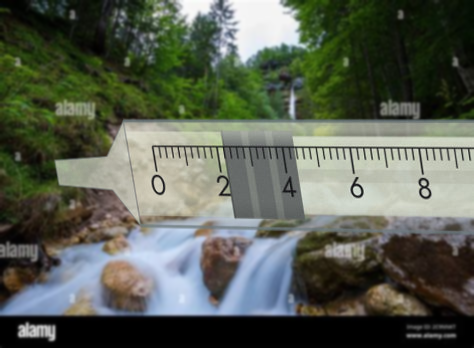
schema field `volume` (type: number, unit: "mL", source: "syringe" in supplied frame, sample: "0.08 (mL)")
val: 2.2 (mL)
